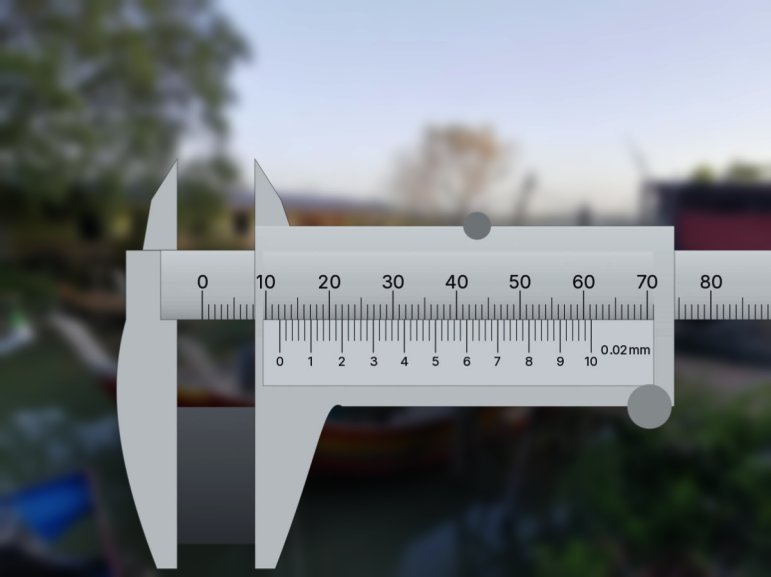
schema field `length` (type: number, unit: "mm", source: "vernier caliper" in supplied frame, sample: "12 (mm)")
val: 12.2 (mm)
